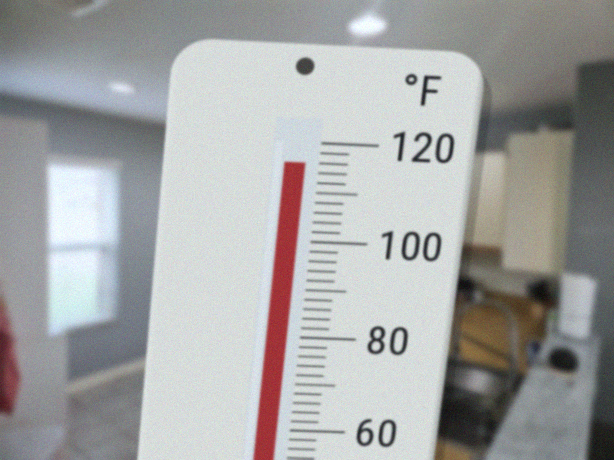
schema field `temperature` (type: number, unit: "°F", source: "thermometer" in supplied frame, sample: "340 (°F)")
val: 116 (°F)
